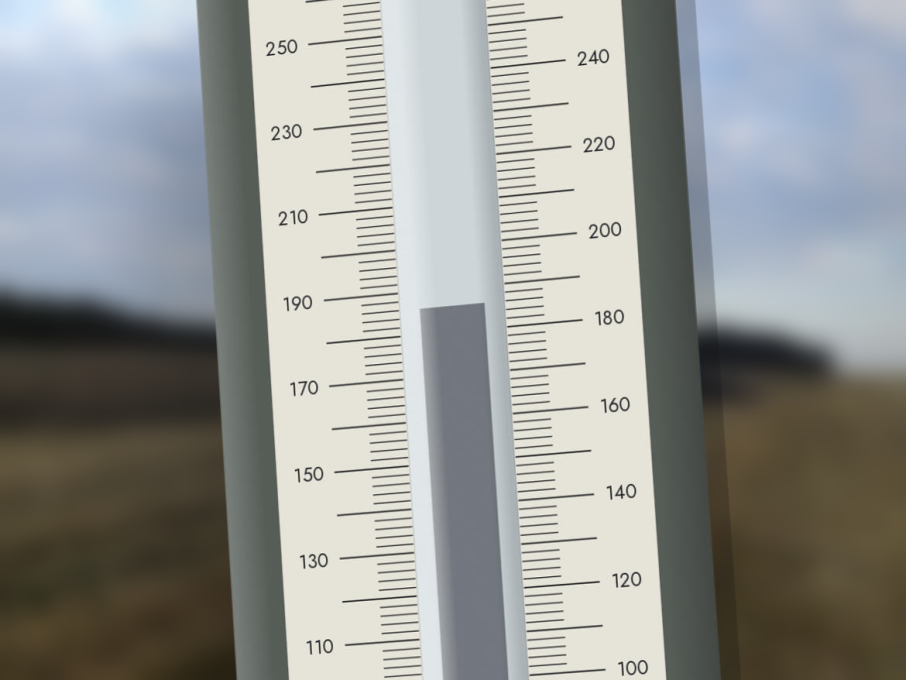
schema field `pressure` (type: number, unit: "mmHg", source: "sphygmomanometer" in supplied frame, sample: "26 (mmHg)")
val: 186 (mmHg)
